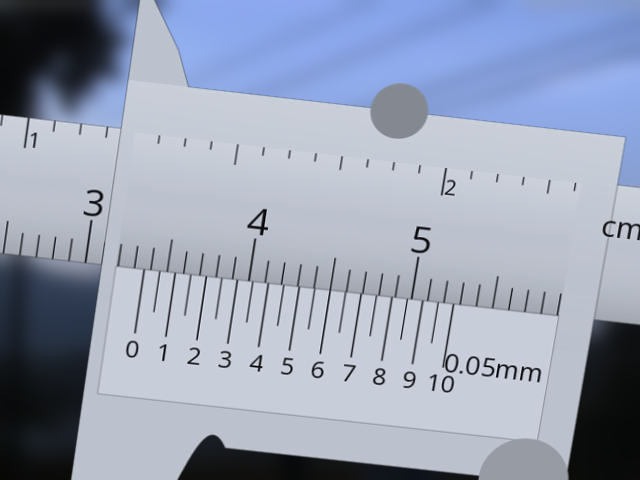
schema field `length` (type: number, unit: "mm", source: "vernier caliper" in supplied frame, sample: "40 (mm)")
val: 33.6 (mm)
